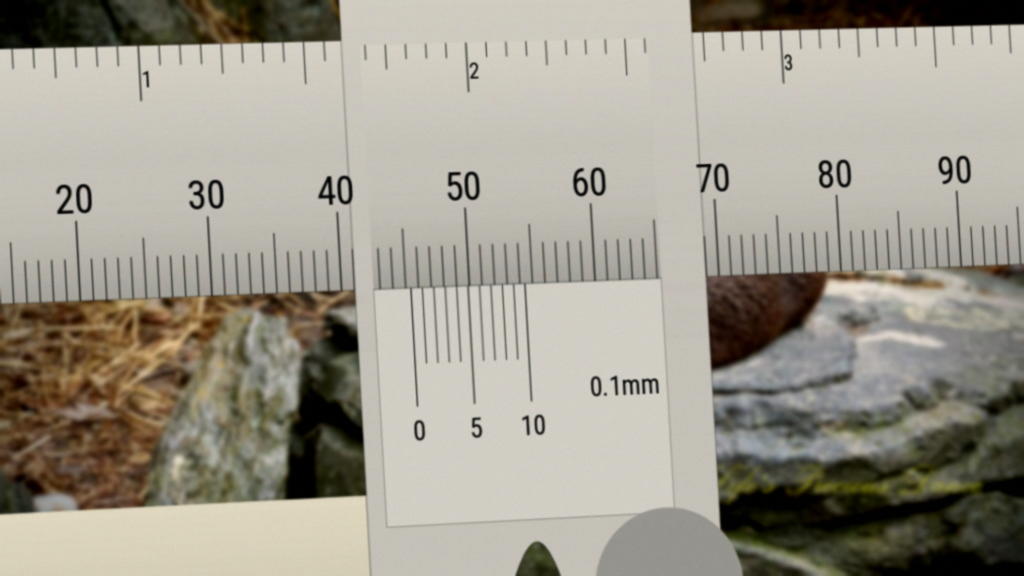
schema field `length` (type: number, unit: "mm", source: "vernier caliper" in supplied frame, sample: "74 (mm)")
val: 45.4 (mm)
